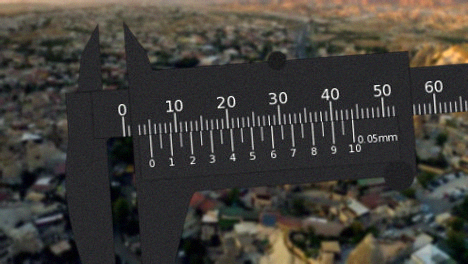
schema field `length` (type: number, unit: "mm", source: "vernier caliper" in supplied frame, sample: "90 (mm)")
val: 5.0 (mm)
